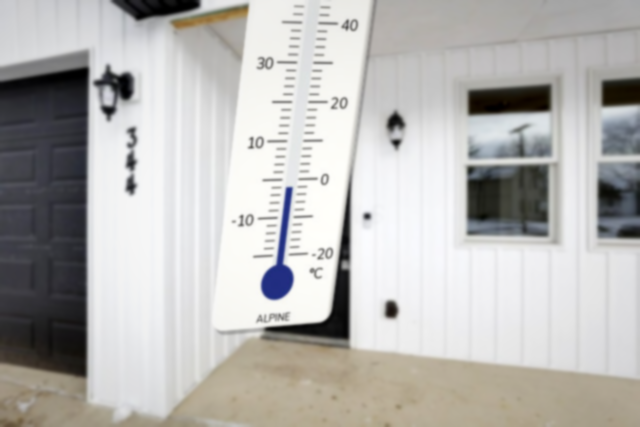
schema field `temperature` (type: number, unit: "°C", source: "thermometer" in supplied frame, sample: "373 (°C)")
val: -2 (°C)
